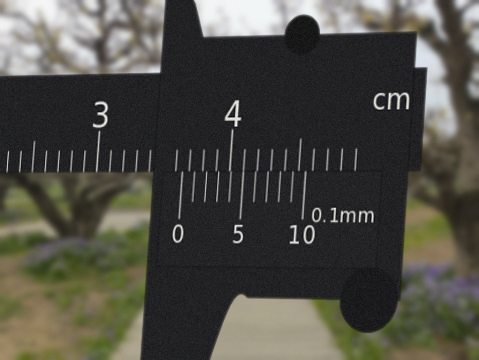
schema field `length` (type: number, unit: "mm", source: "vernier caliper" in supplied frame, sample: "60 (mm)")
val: 36.5 (mm)
